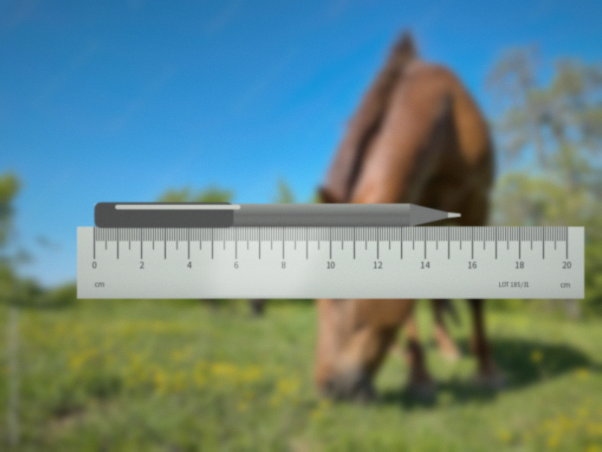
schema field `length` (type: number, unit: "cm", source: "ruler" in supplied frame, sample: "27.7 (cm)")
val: 15.5 (cm)
